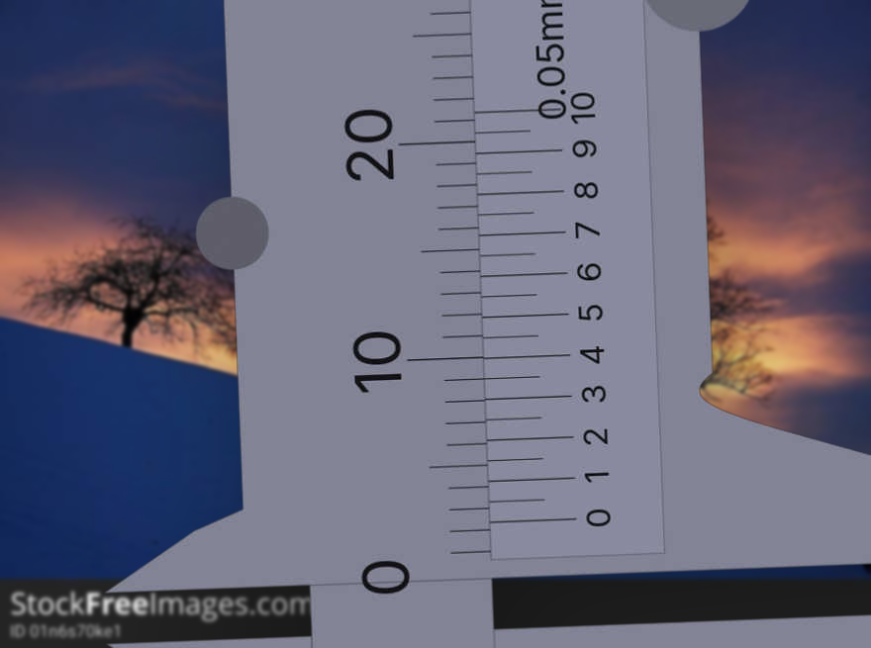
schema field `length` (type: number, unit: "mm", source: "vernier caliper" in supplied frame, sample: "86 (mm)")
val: 2.35 (mm)
